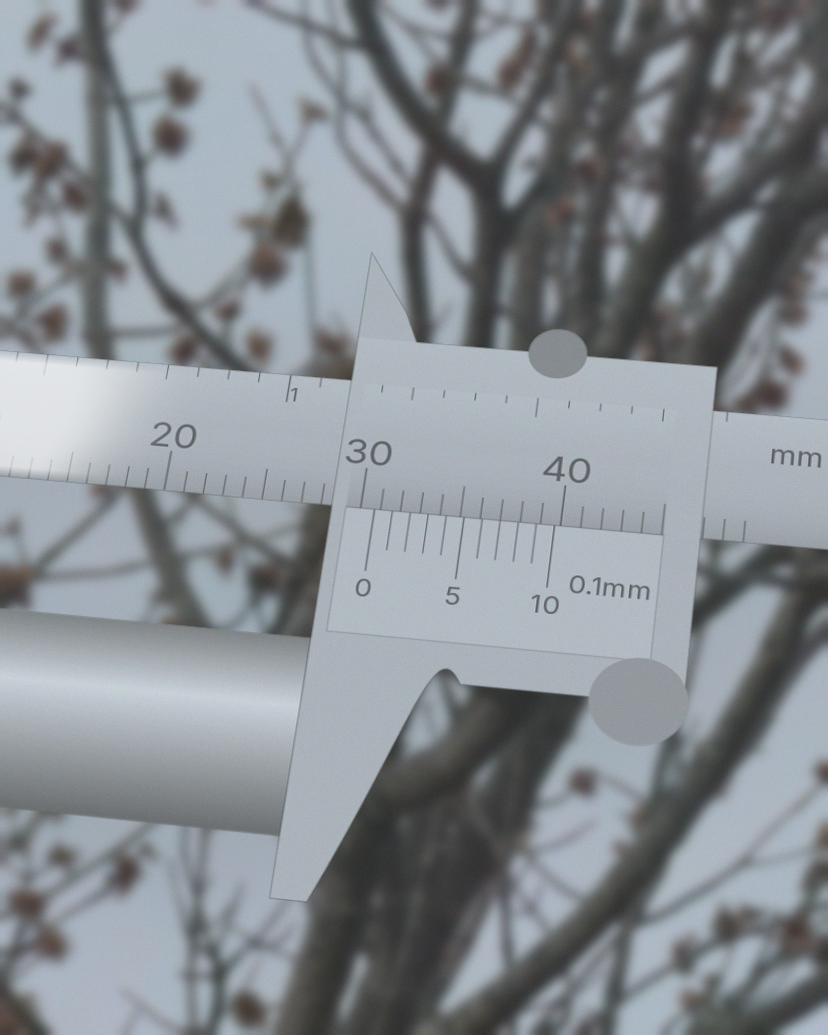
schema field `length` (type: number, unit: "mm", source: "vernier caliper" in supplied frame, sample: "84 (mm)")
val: 30.7 (mm)
